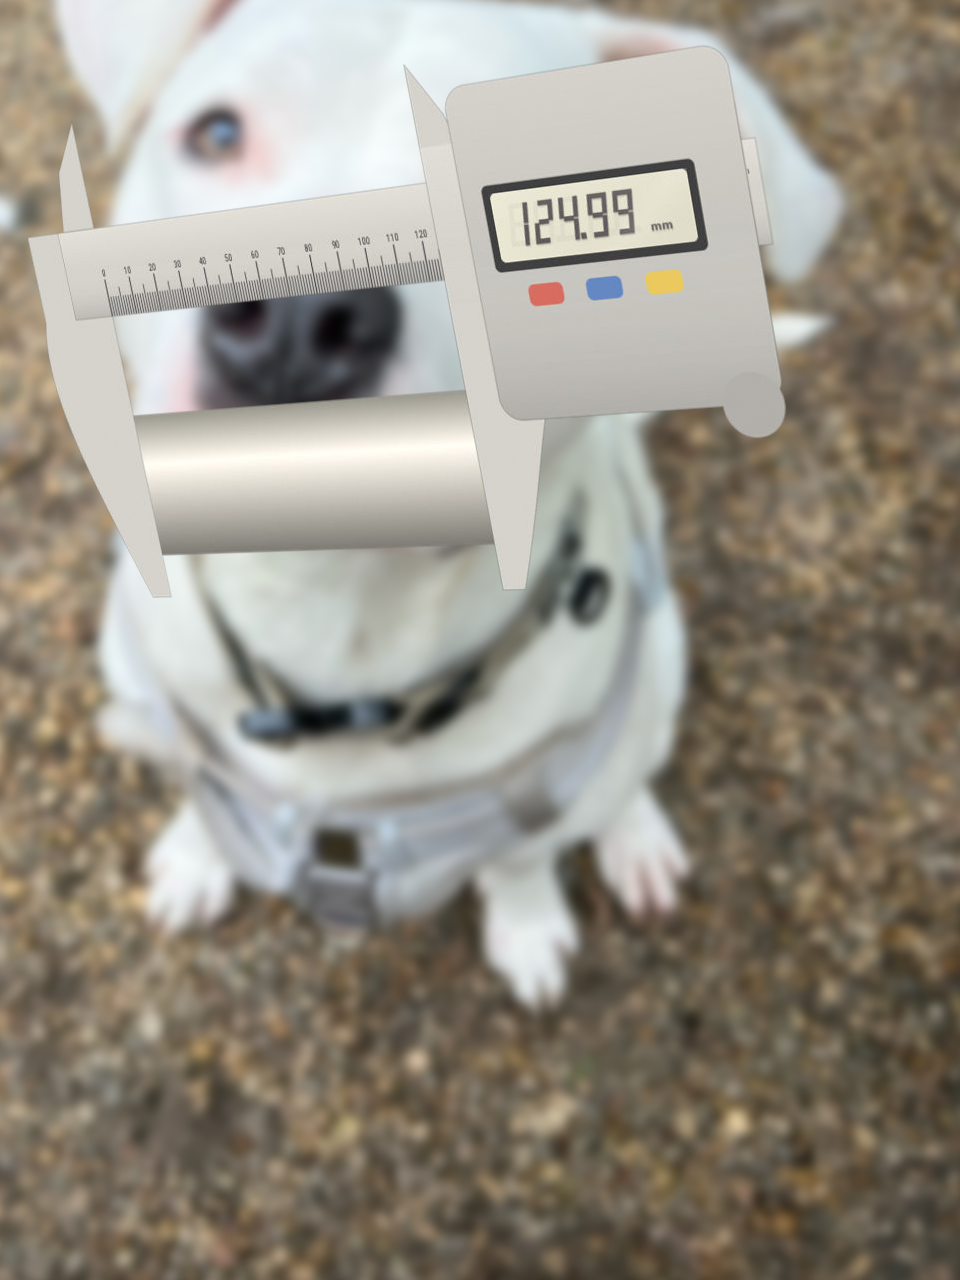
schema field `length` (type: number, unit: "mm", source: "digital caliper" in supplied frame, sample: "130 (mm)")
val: 124.99 (mm)
